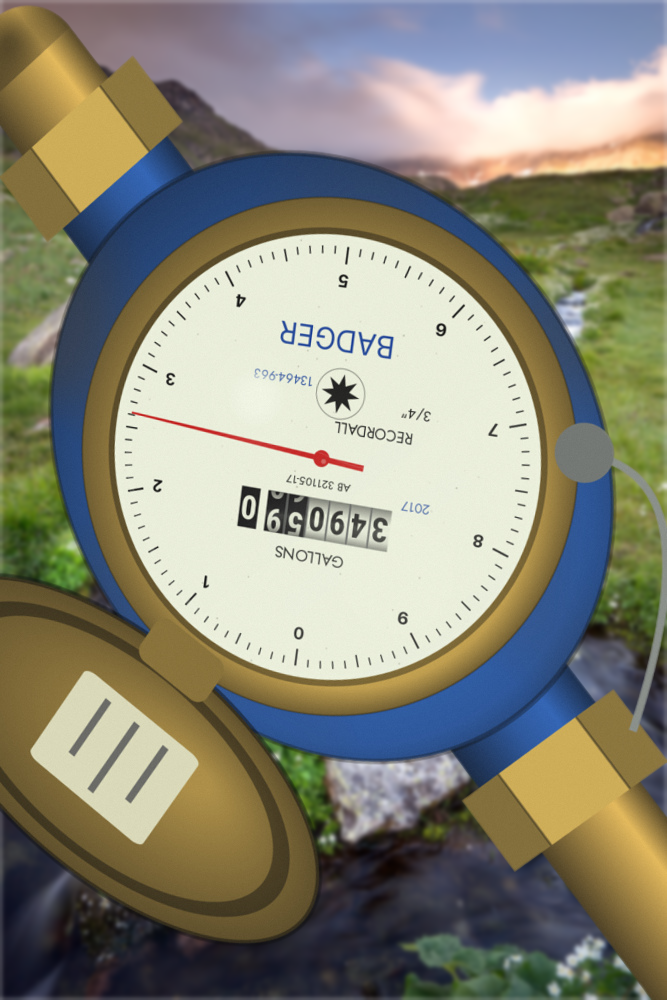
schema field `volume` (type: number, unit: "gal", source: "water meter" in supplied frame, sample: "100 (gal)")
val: 3490592.6 (gal)
